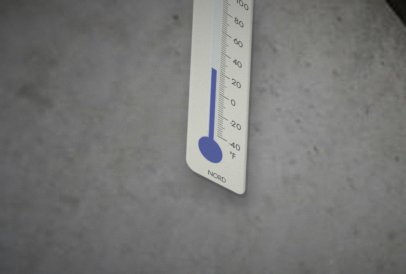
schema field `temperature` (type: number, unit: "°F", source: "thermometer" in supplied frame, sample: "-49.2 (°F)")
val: 20 (°F)
